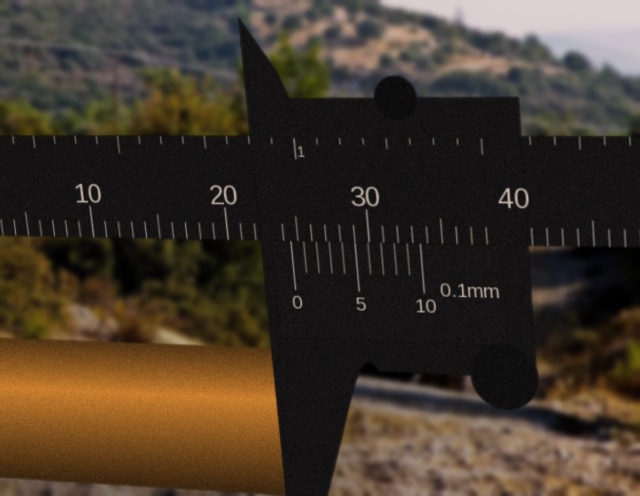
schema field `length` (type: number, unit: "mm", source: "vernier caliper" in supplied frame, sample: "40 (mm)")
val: 24.5 (mm)
